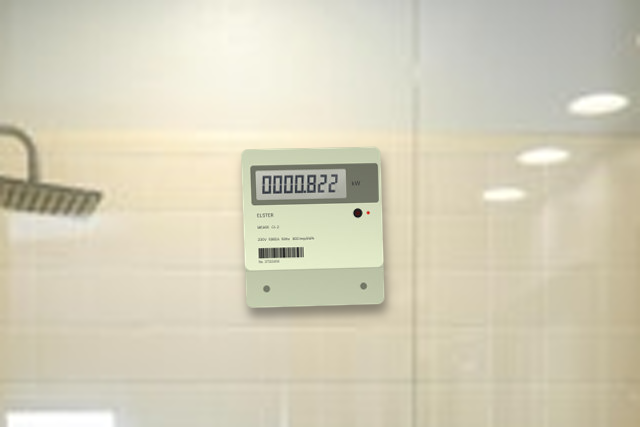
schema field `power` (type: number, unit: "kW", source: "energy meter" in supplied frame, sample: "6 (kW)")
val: 0.822 (kW)
